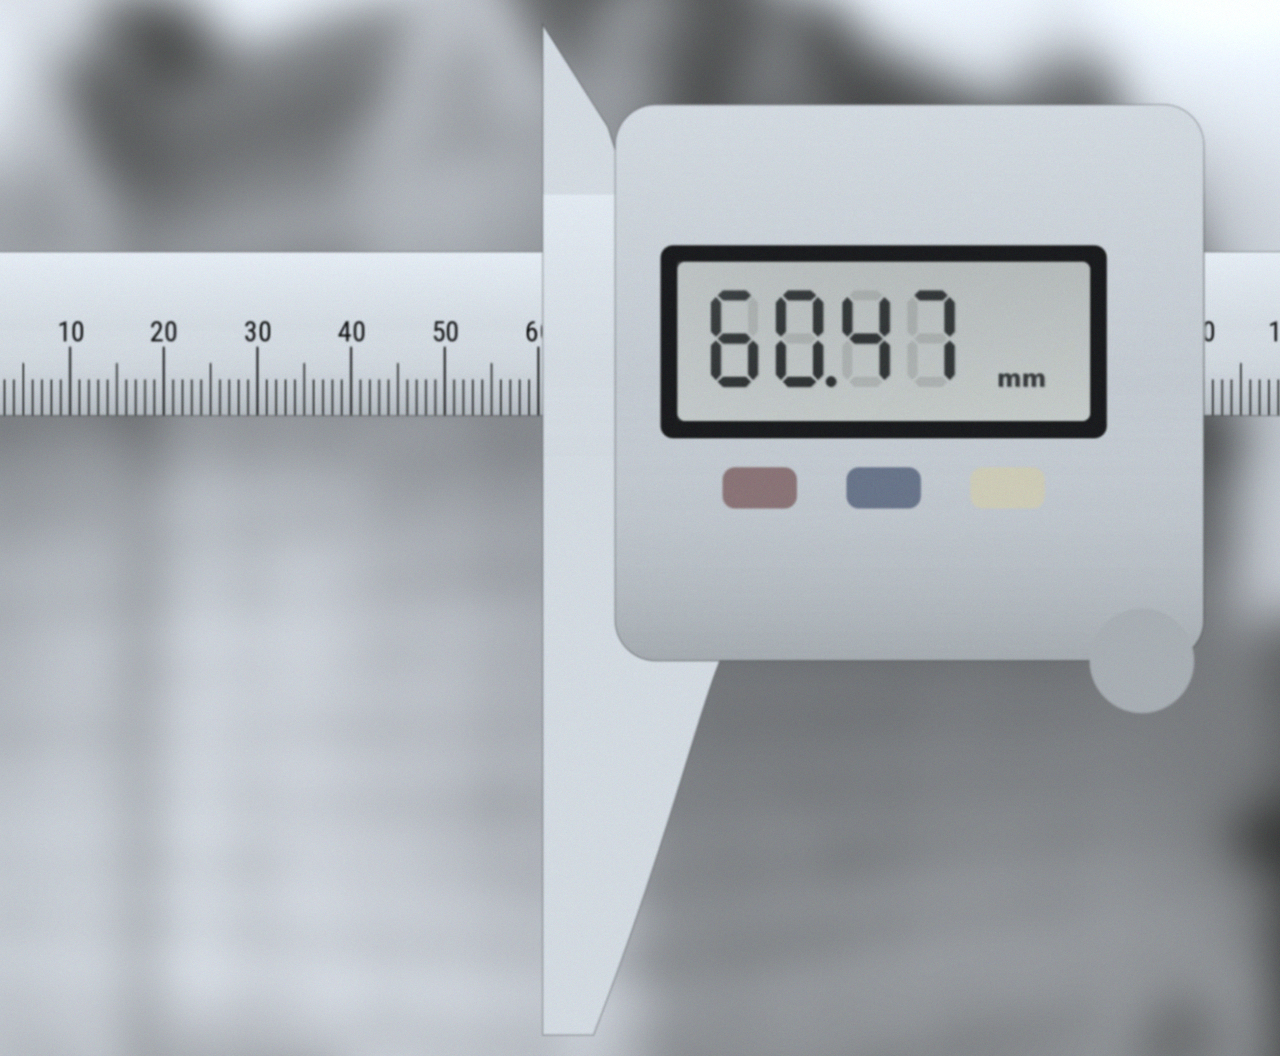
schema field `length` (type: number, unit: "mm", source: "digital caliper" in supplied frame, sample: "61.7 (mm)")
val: 60.47 (mm)
